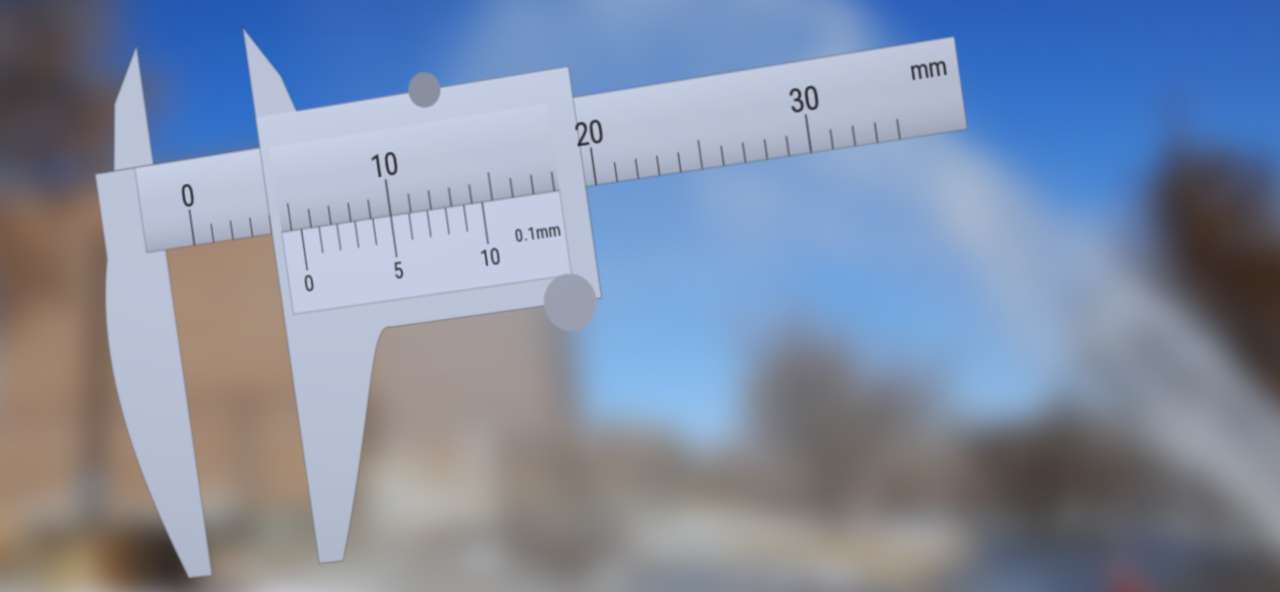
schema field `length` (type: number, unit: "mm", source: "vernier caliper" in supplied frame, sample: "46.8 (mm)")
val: 5.5 (mm)
